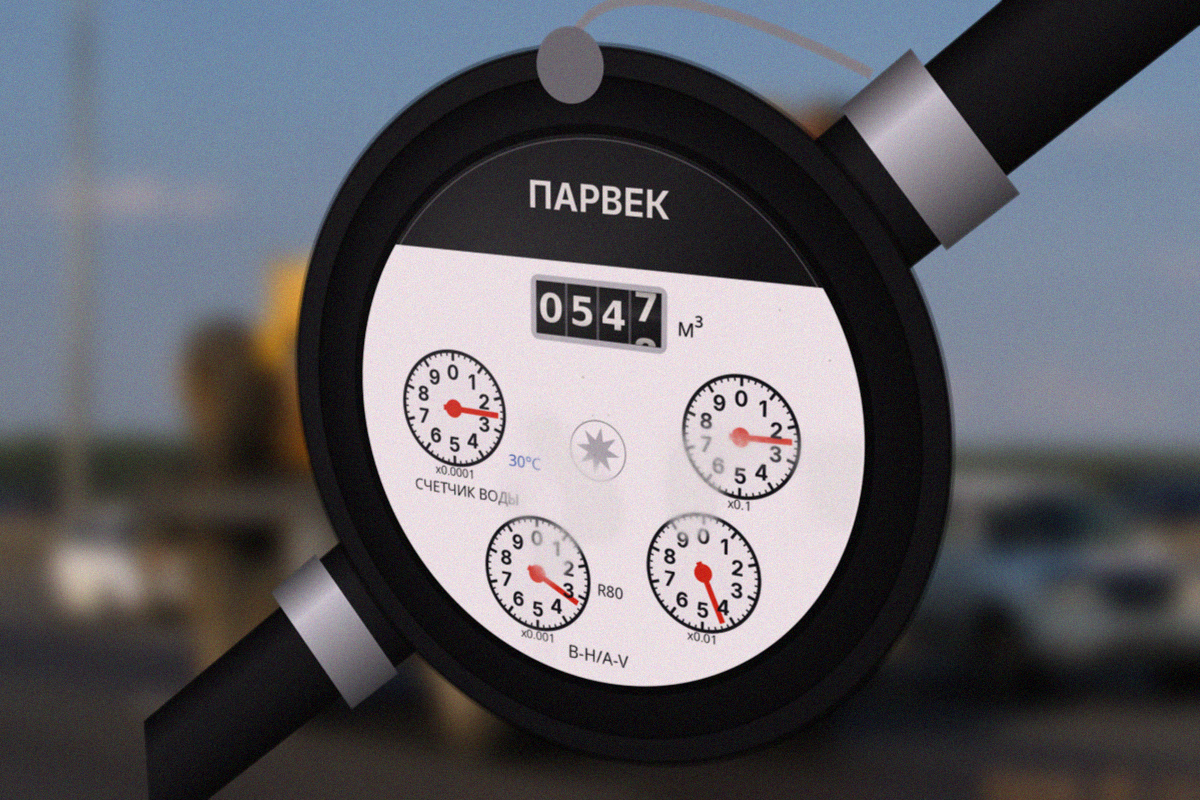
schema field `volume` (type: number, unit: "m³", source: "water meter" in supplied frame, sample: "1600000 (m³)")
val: 547.2432 (m³)
